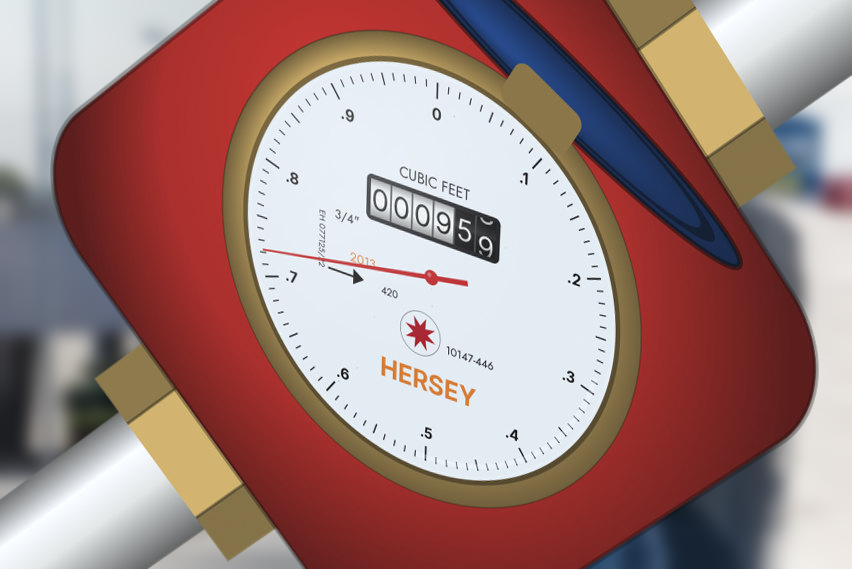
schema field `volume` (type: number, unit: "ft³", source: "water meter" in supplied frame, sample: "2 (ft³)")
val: 958.72 (ft³)
